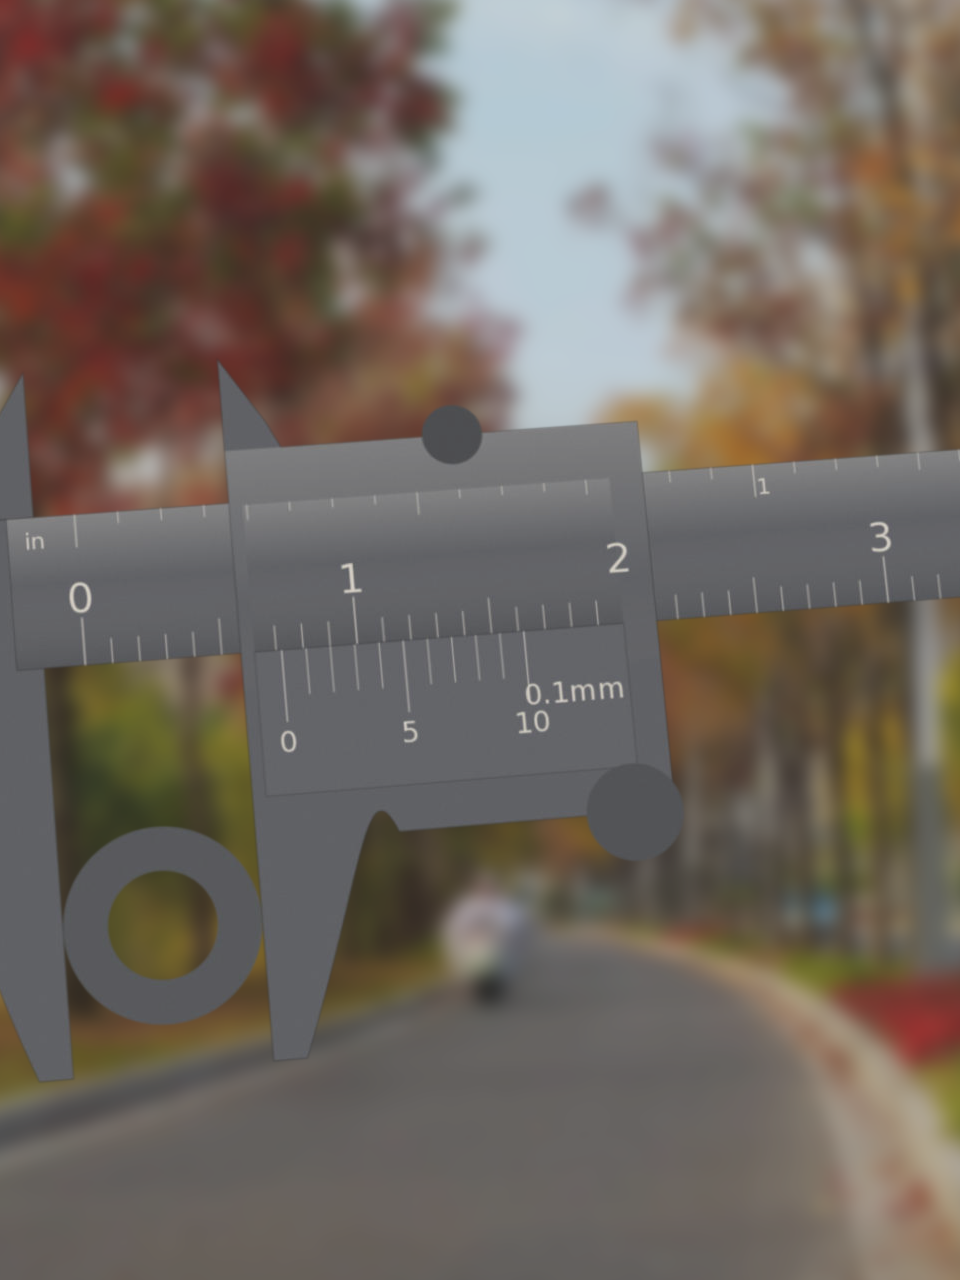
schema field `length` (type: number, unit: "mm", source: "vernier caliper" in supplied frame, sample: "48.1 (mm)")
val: 7.2 (mm)
